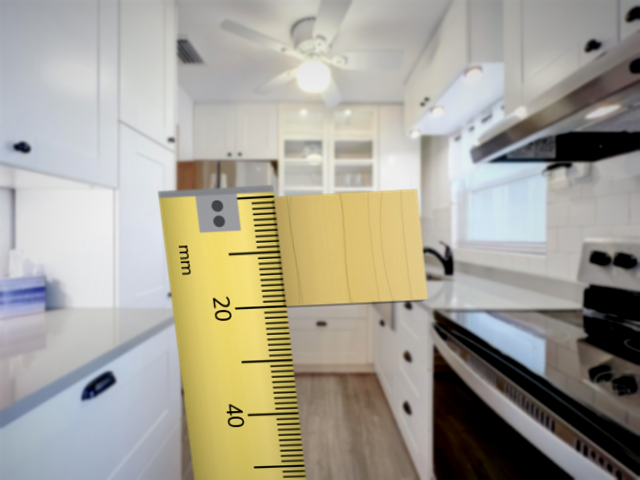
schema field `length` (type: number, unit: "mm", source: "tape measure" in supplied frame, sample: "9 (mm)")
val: 20 (mm)
